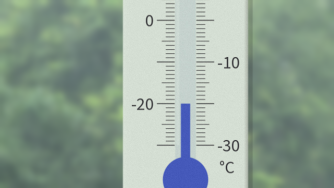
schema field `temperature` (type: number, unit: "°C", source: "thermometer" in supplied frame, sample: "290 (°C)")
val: -20 (°C)
